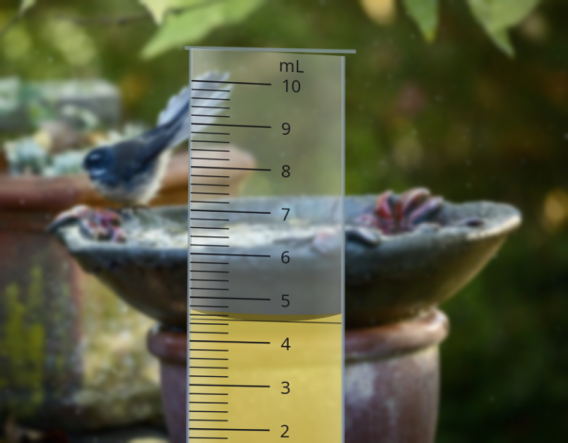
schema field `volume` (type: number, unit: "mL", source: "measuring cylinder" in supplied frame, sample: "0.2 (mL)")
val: 4.5 (mL)
